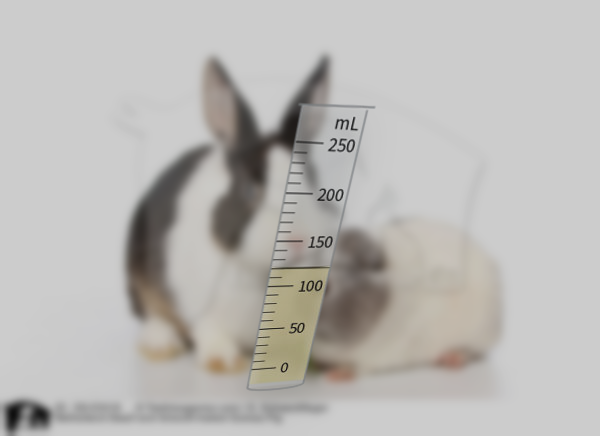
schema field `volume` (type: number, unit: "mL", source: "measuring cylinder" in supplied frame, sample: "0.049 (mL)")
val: 120 (mL)
